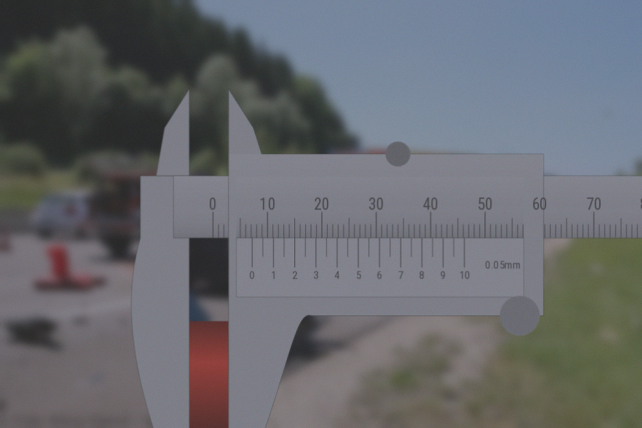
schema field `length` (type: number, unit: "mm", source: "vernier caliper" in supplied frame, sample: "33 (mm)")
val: 7.2 (mm)
